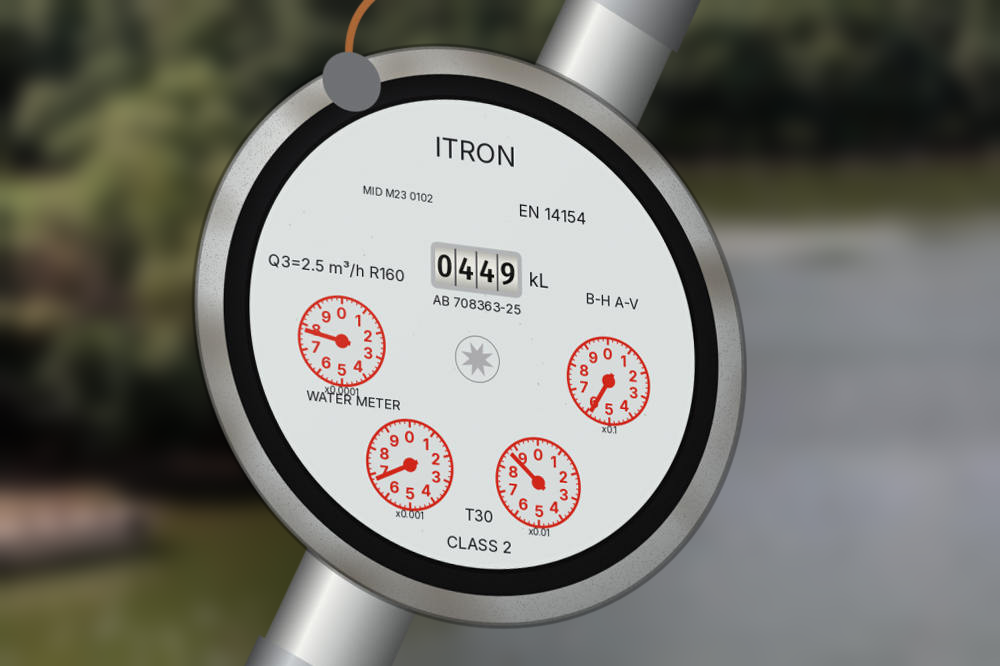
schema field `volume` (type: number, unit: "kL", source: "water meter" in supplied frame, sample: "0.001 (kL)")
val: 449.5867 (kL)
